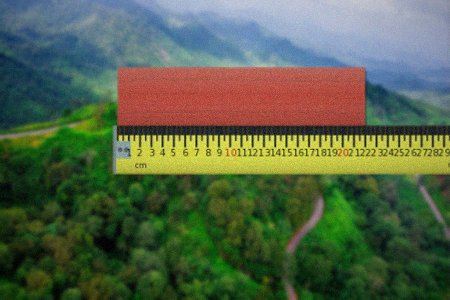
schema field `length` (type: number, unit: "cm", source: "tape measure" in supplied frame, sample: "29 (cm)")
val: 22 (cm)
